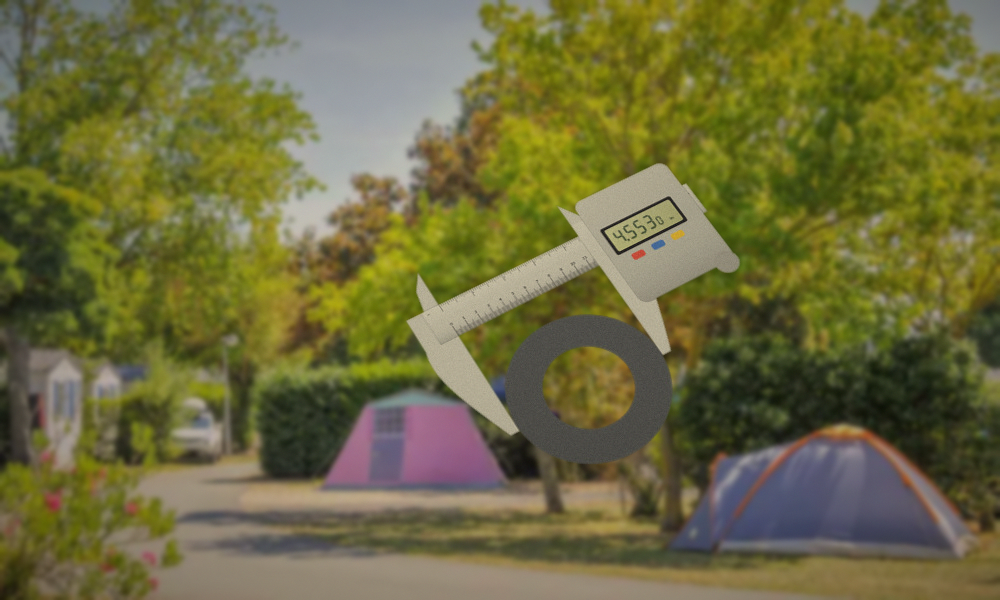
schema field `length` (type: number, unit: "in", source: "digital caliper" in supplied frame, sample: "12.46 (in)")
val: 4.5530 (in)
